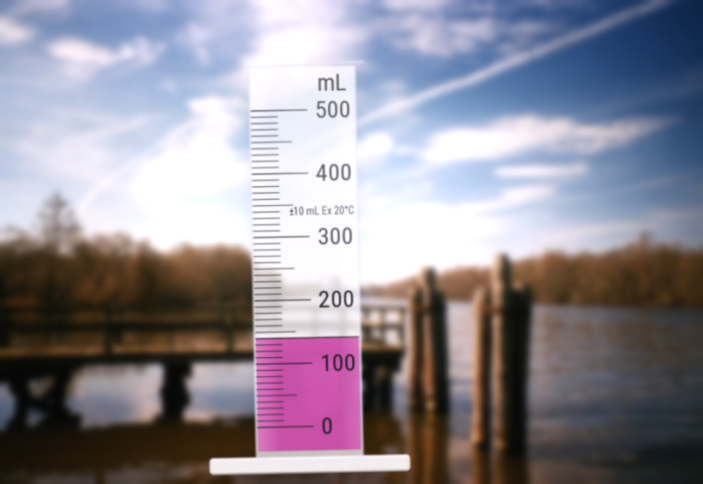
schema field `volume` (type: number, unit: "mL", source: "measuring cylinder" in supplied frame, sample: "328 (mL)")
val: 140 (mL)
